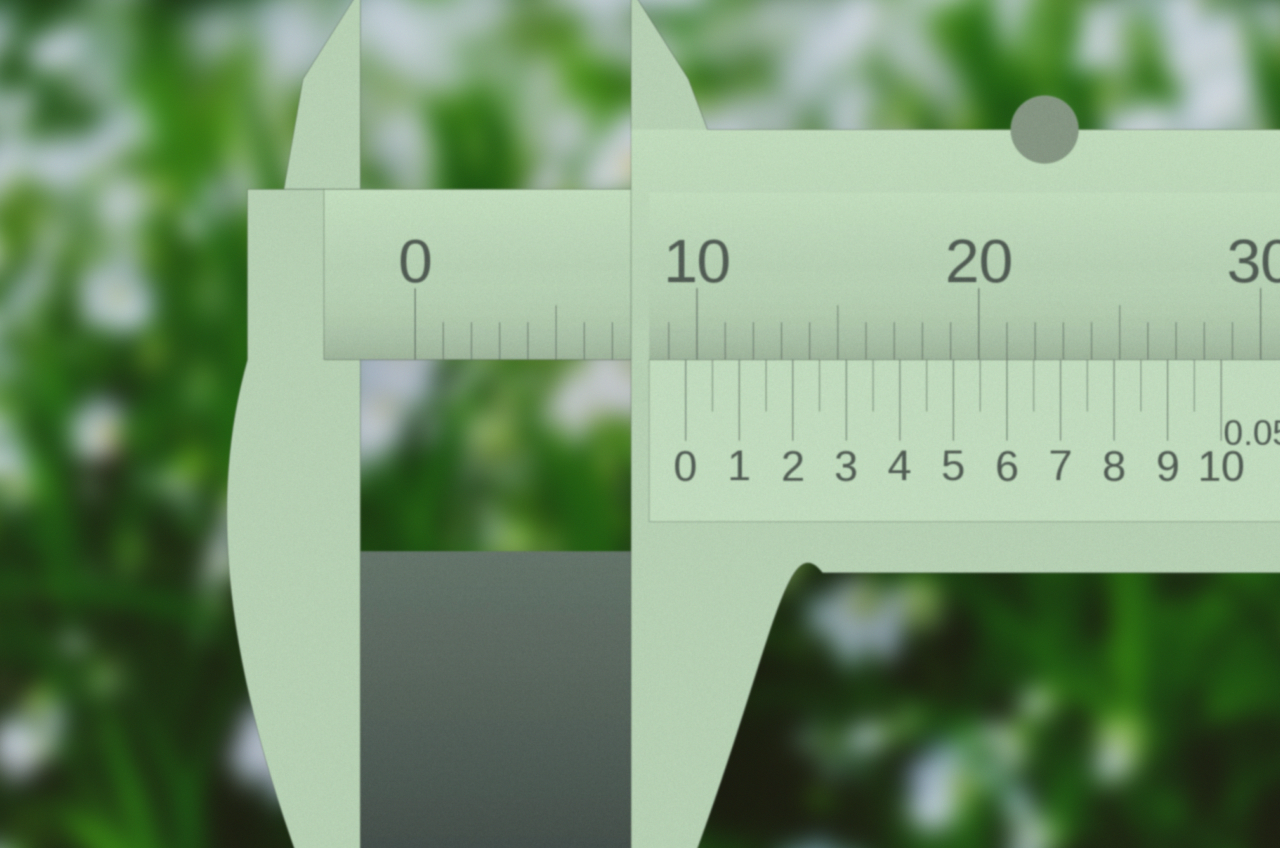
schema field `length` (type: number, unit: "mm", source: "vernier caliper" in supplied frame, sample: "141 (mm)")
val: 9.60 (mm)
